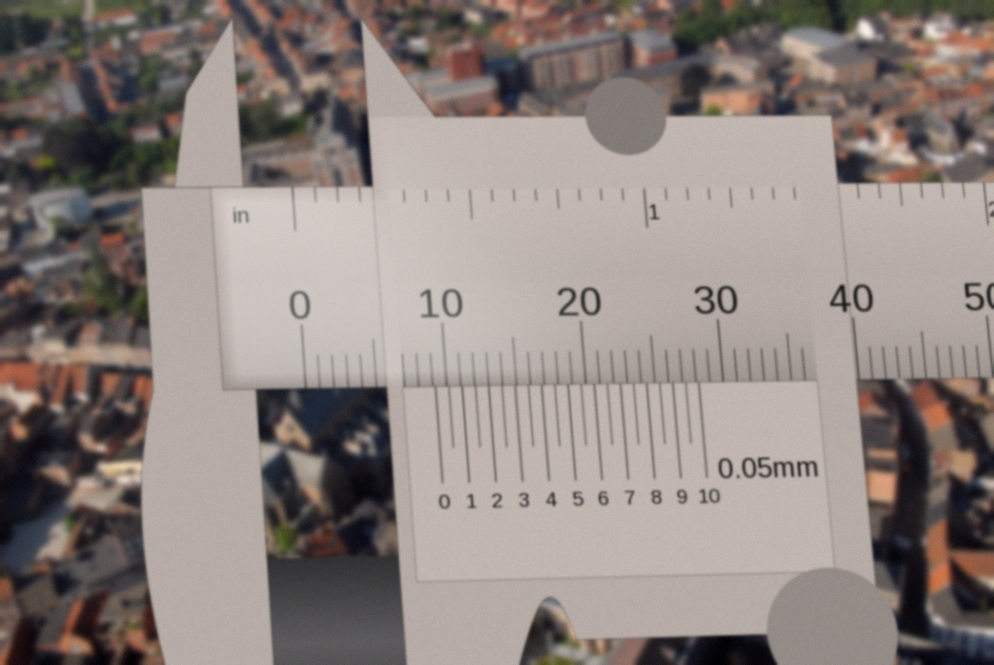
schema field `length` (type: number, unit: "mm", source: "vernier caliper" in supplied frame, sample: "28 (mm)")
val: 9.2 (mm)
